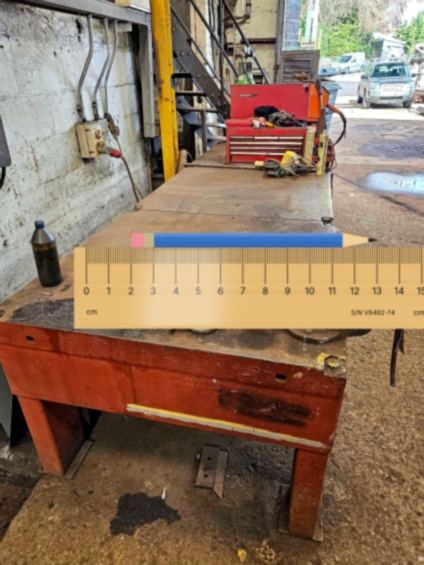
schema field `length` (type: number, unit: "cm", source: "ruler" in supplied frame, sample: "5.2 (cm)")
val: 11 (cm)
